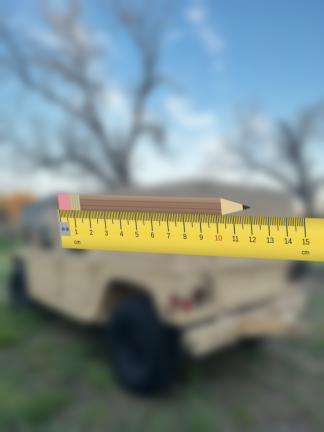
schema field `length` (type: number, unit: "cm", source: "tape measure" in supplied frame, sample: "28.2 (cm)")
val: 12 (cm)
